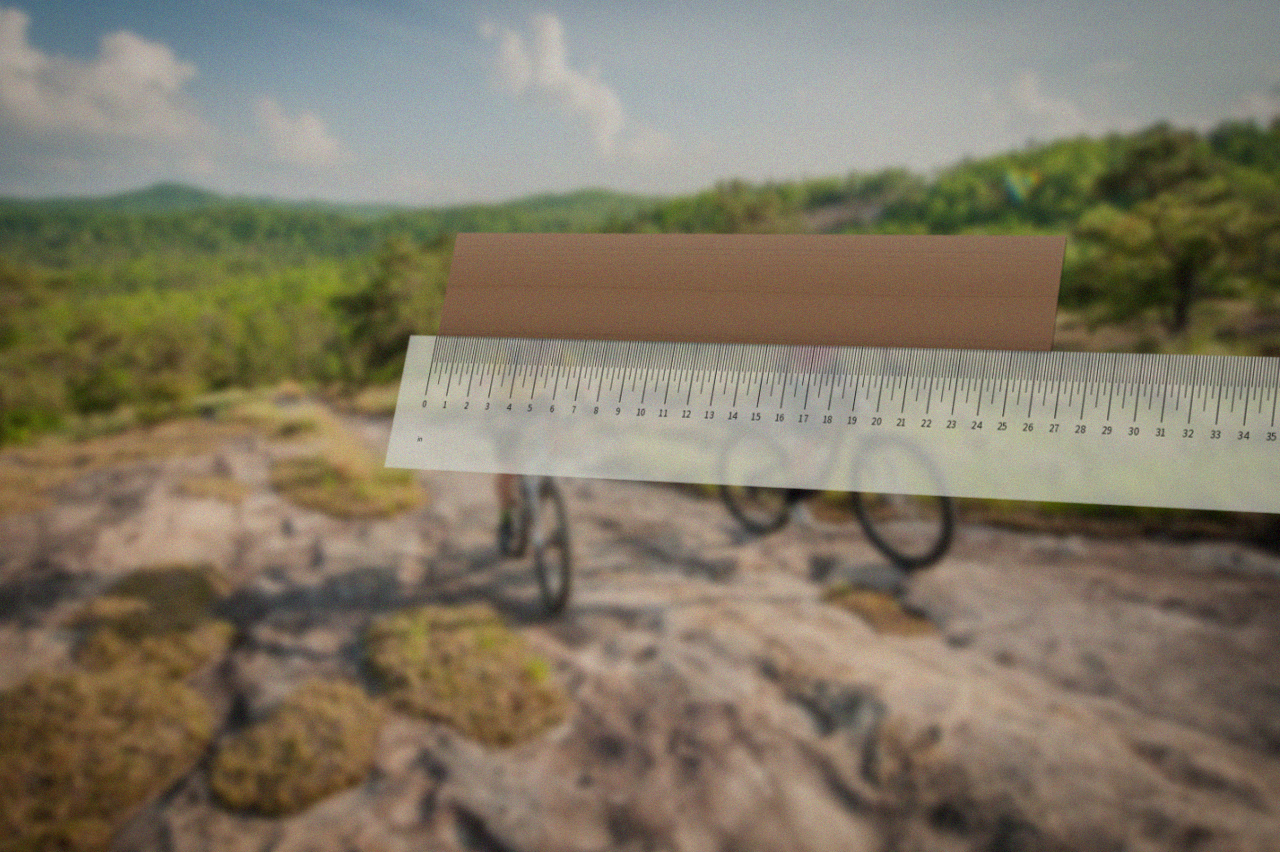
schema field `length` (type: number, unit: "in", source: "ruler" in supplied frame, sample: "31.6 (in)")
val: 26.5 (in)
